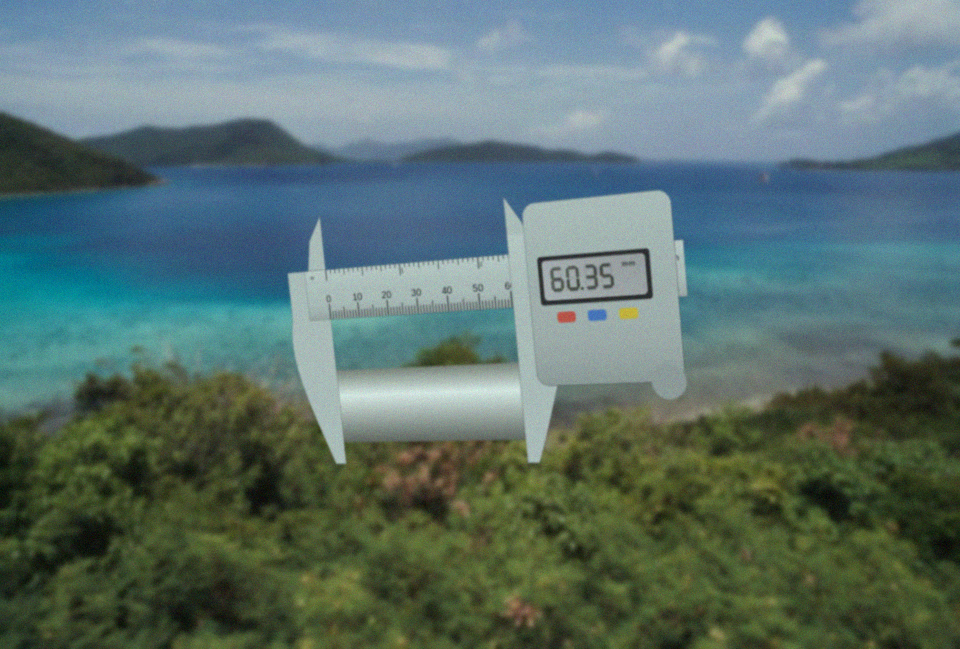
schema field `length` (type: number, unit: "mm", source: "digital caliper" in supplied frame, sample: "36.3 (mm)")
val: 60.35 (mm)
